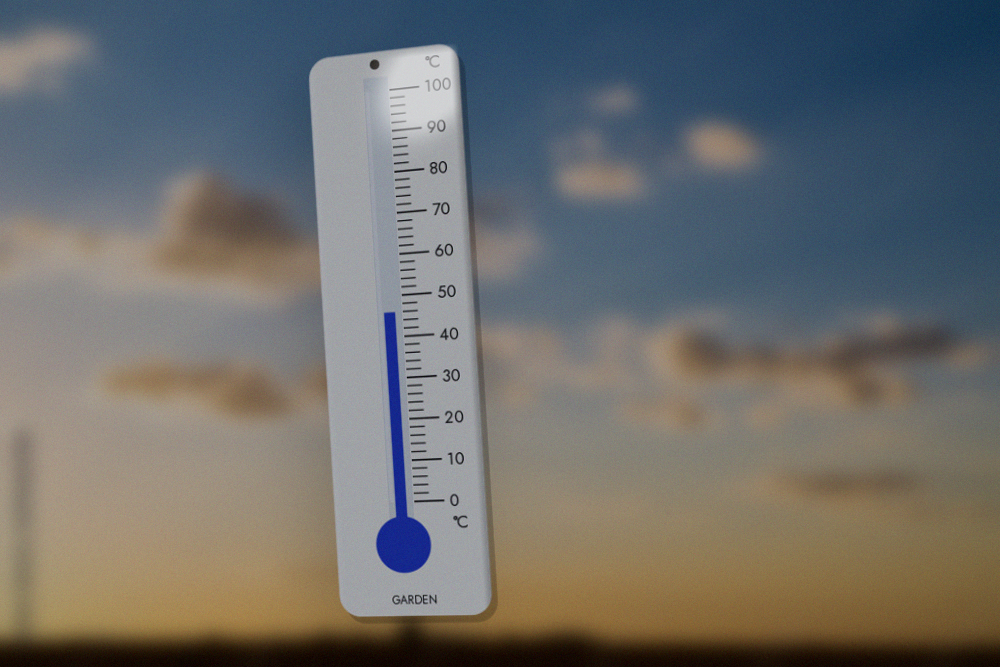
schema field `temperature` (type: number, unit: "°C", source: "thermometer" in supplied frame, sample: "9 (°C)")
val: 46 (°C)
